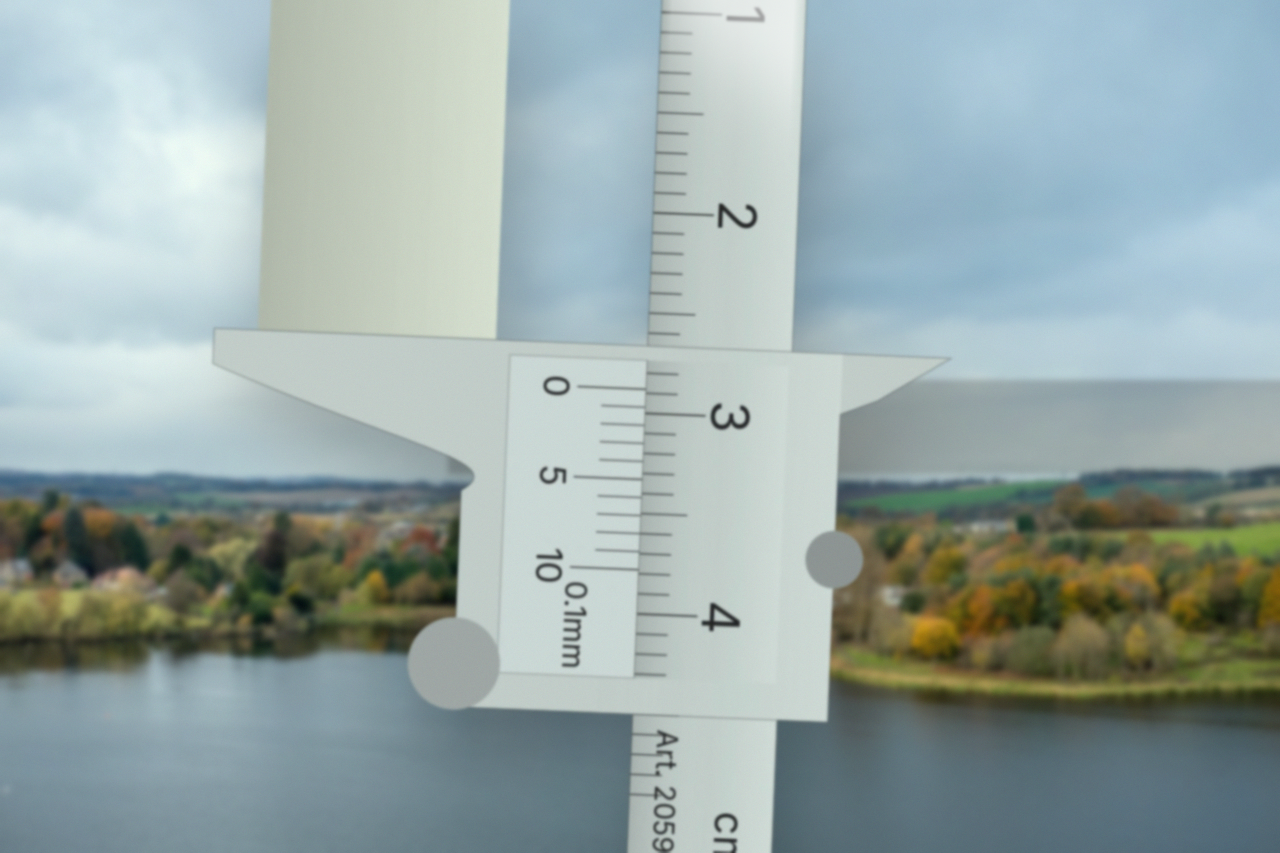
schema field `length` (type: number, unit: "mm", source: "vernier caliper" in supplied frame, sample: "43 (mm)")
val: 28.8 (mm)
